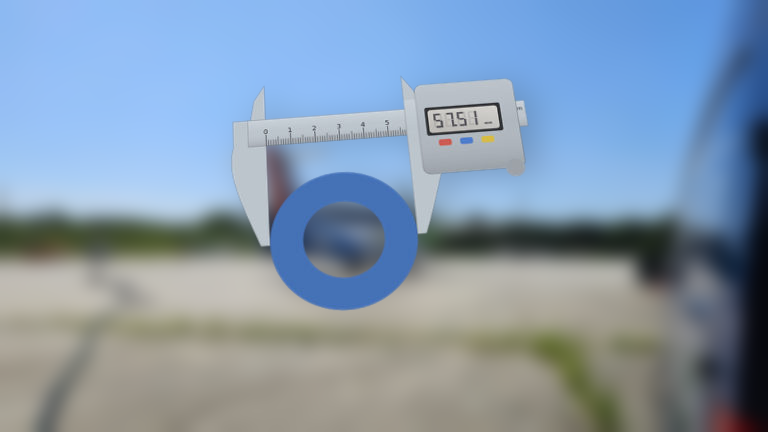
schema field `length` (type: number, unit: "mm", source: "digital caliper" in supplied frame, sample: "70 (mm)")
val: 57.51 (mm)
